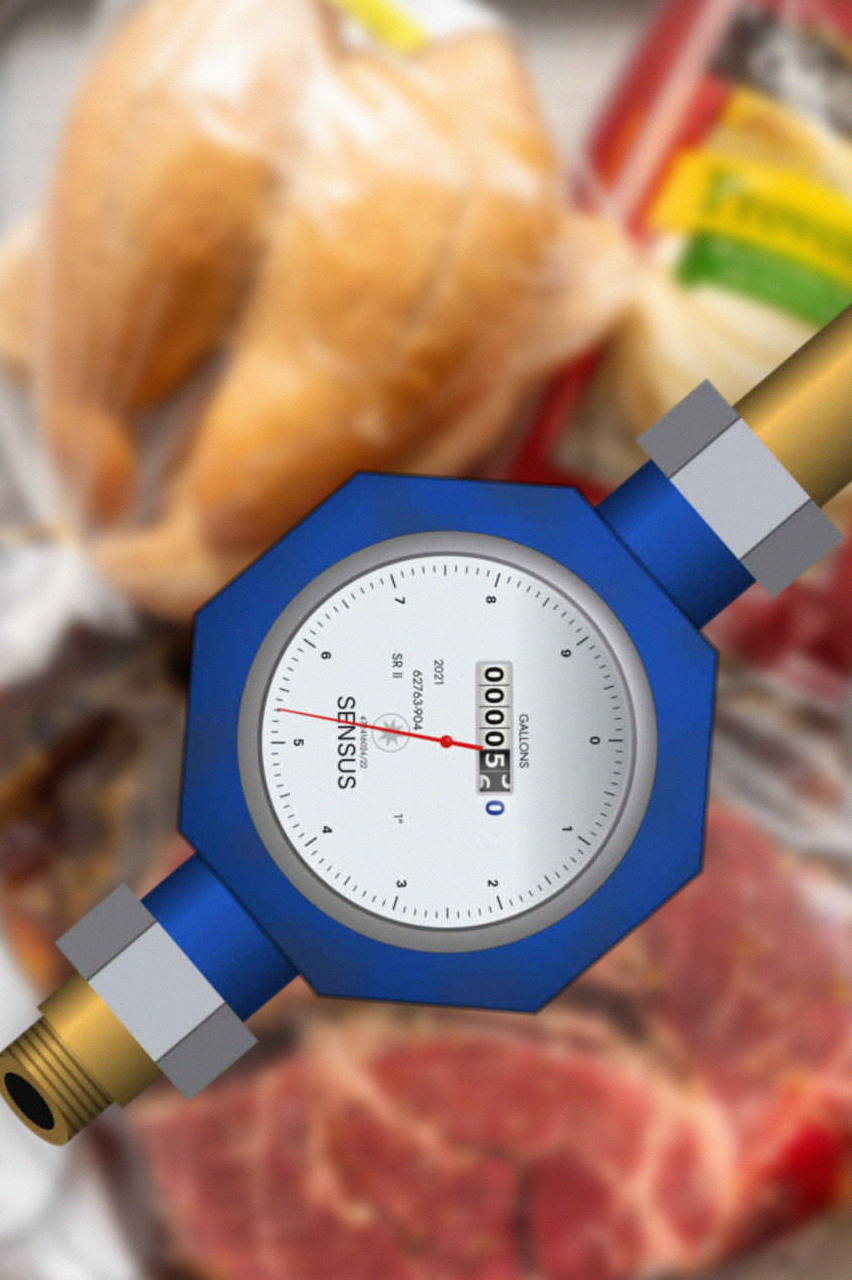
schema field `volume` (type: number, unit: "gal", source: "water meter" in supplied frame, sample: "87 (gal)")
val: 555.3 (gal)
